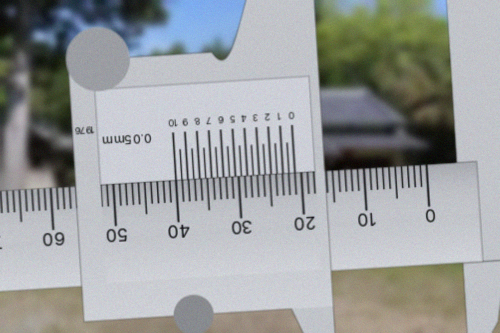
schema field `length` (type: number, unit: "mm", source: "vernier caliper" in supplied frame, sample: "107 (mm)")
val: 21.0 (mm)
